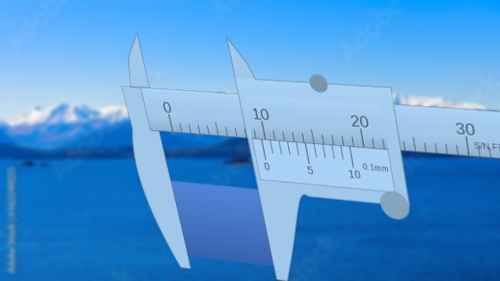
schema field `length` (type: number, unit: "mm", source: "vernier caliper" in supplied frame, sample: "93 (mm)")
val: 9.6 (mm)
